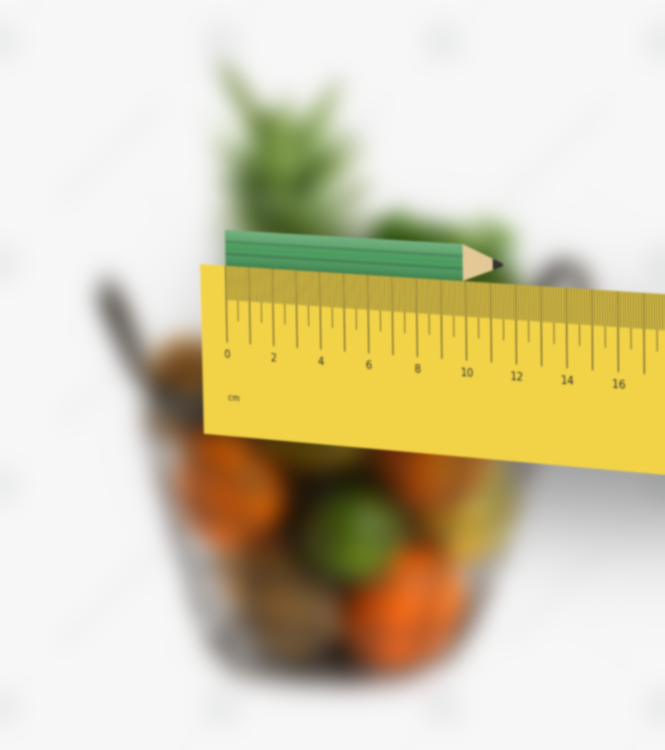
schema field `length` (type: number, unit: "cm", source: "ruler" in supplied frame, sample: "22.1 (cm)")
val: 11.5 (cm)
